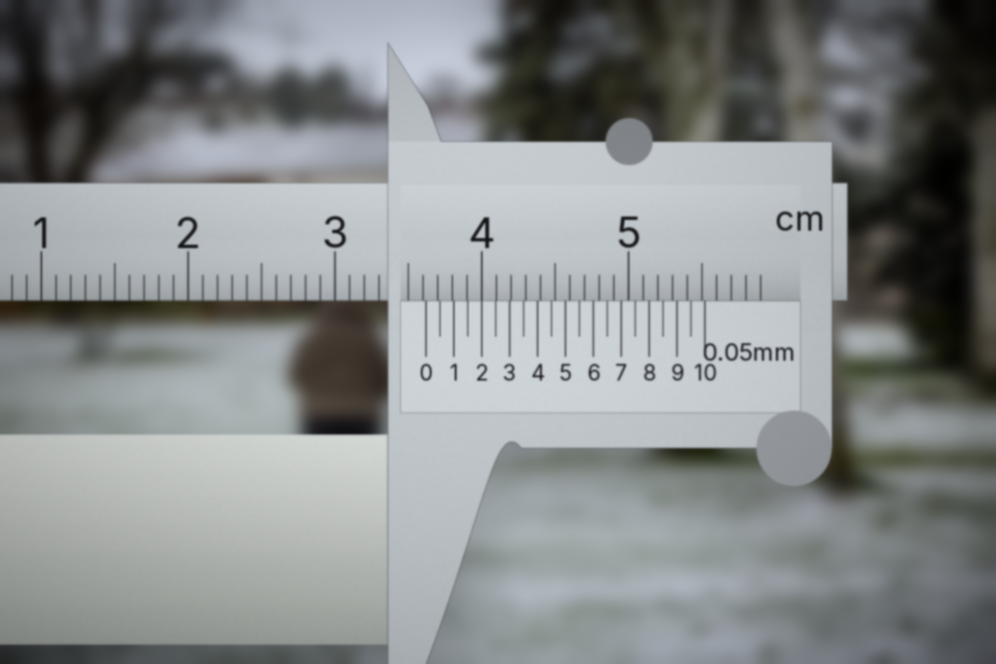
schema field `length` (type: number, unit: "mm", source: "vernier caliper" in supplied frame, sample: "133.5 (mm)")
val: 36.2 (mm)
